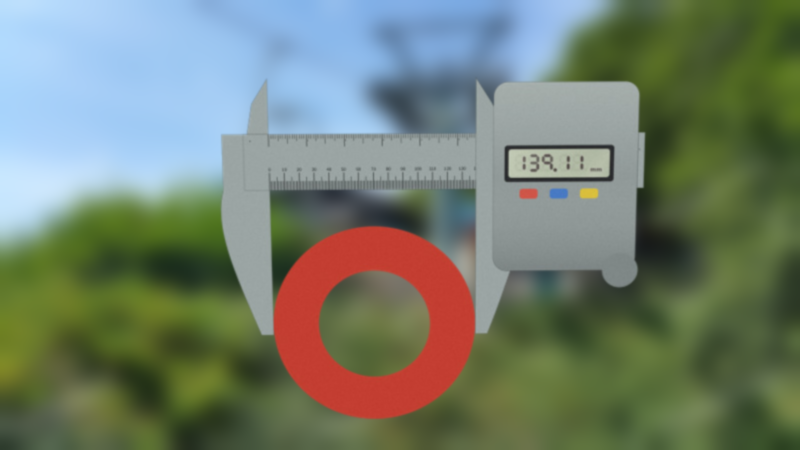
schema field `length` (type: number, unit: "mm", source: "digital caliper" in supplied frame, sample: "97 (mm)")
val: 139.11 (mm)
